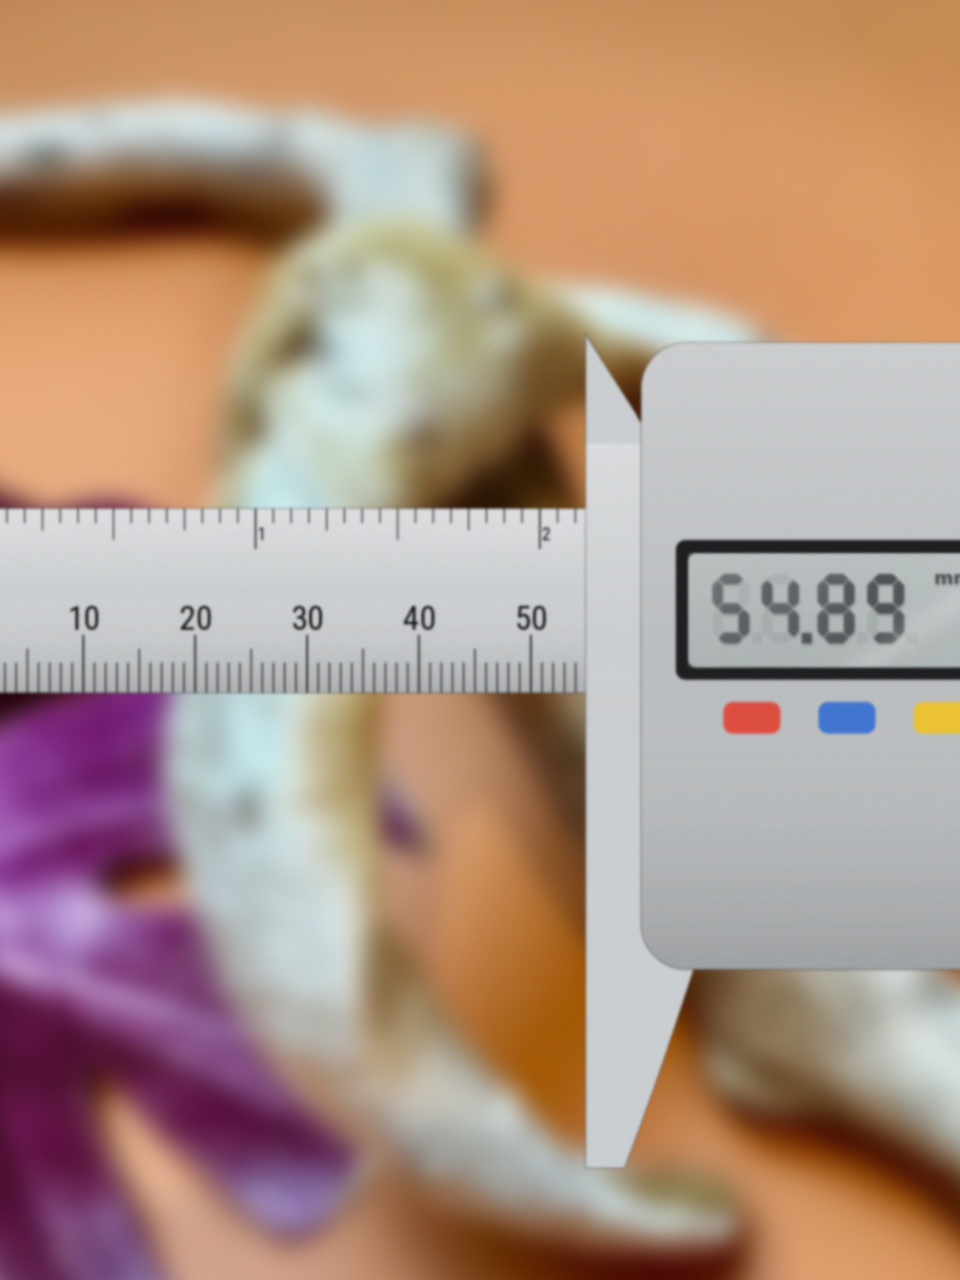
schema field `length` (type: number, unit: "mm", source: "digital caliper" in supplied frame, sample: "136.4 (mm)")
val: 54.89 (mm)
